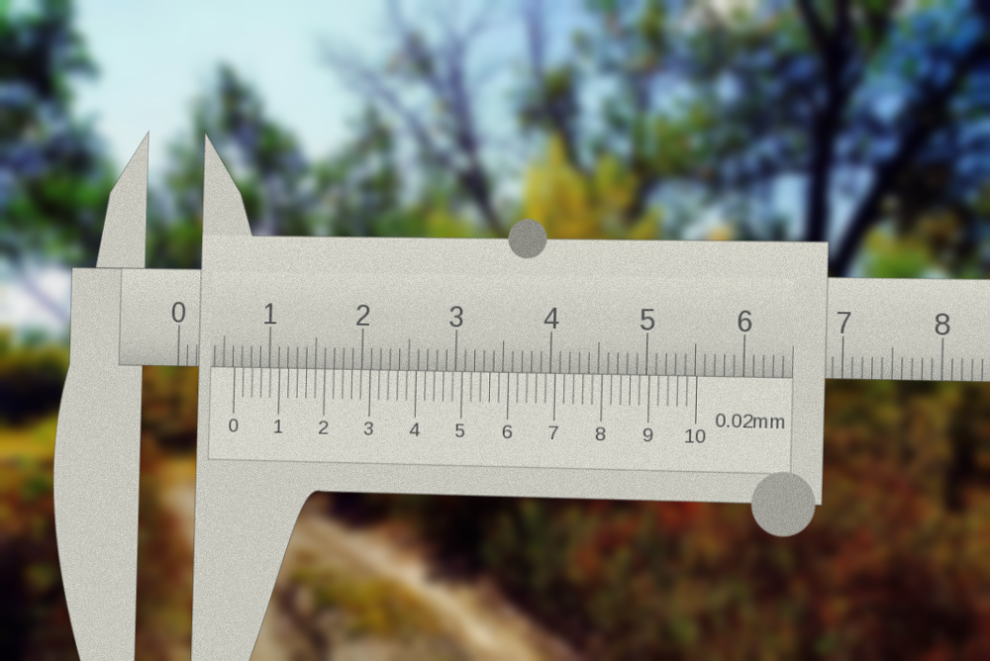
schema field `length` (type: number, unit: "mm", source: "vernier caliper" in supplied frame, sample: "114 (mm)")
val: 6.2 (mm)
